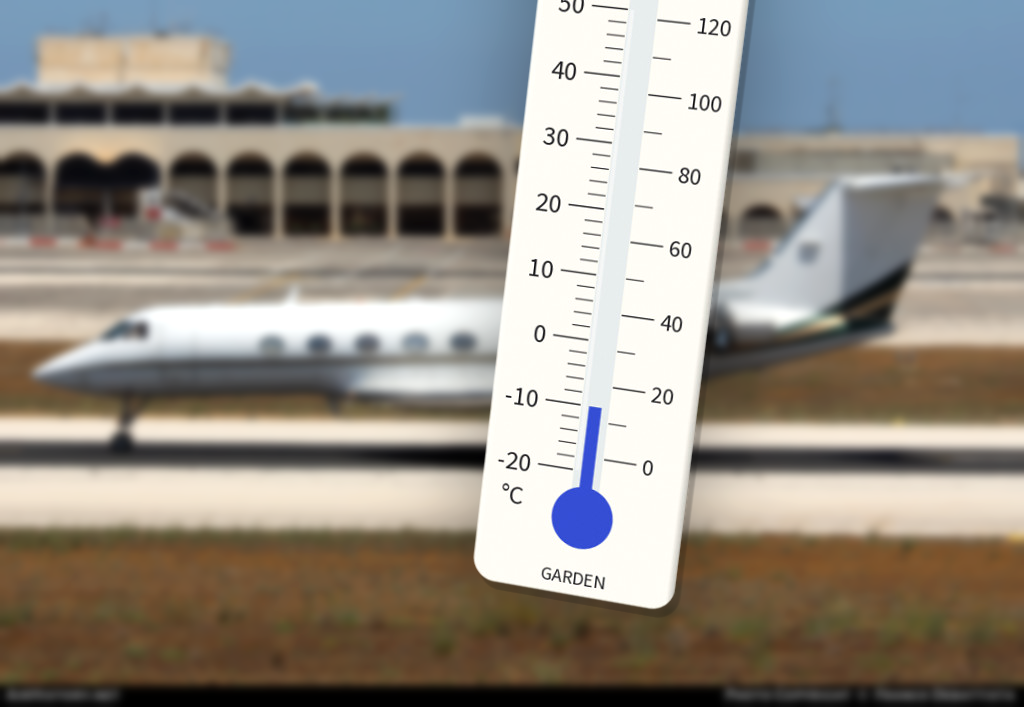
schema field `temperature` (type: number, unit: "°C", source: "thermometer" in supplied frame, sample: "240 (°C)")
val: -10 (°C)
